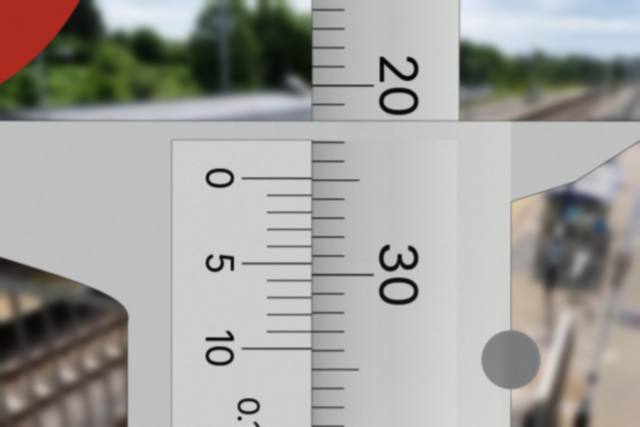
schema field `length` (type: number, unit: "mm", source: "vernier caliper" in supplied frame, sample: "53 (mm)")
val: 24.9 (mm)
